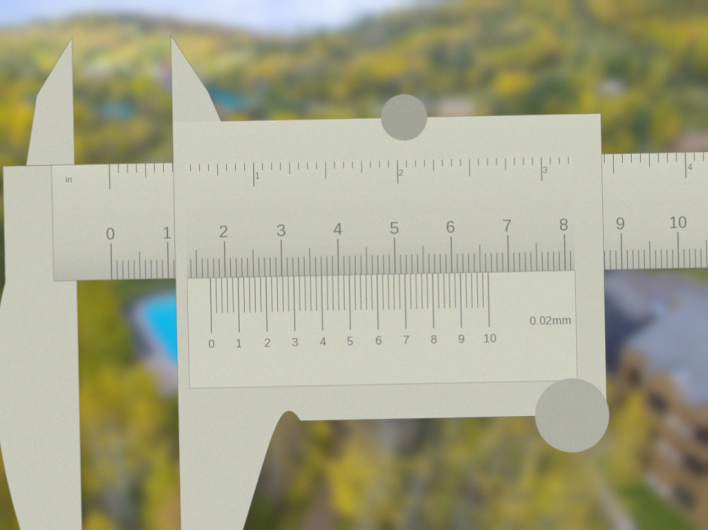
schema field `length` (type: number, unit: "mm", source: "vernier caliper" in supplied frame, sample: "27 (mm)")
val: 17.4 (mm)
